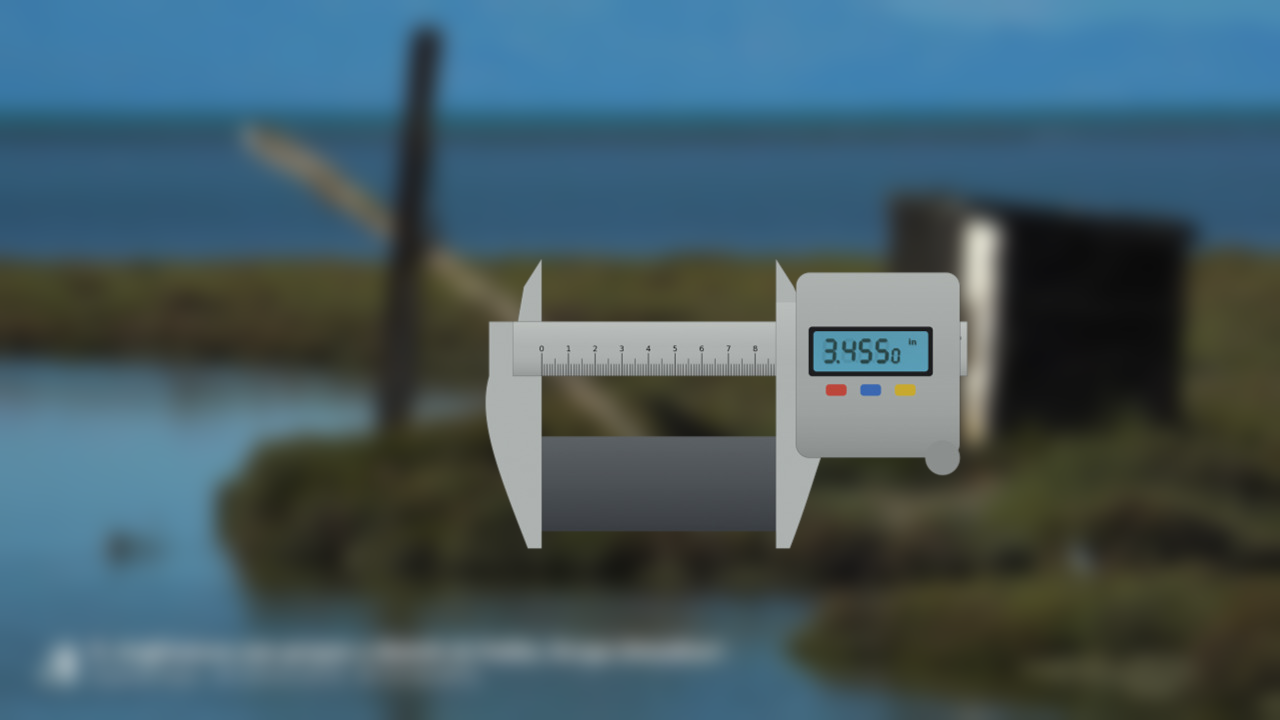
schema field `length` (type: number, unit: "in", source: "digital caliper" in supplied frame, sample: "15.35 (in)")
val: 3.4550 (in)
